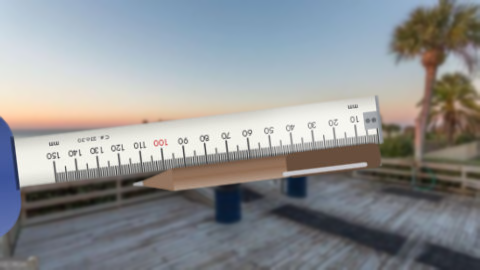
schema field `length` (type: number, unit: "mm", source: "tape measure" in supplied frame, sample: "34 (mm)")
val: 115 (mm)
